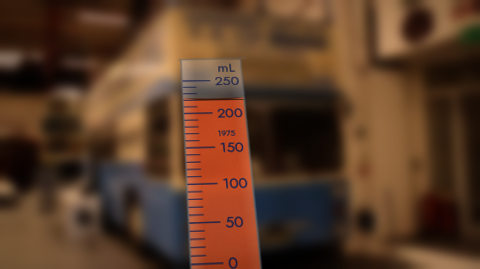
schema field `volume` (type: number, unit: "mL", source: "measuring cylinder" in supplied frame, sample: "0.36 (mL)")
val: 220 (mL)
